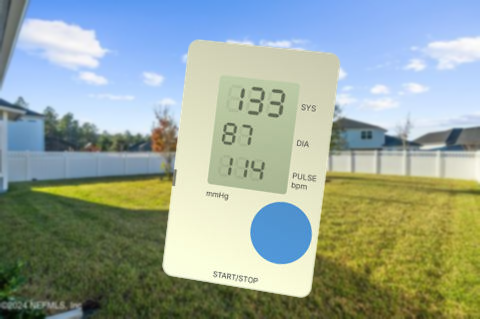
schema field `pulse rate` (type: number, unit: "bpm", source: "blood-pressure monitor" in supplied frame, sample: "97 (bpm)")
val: 114 (bpm)
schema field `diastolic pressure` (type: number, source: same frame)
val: 87 (mmHg)
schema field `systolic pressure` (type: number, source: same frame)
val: 133 (mmHg)
